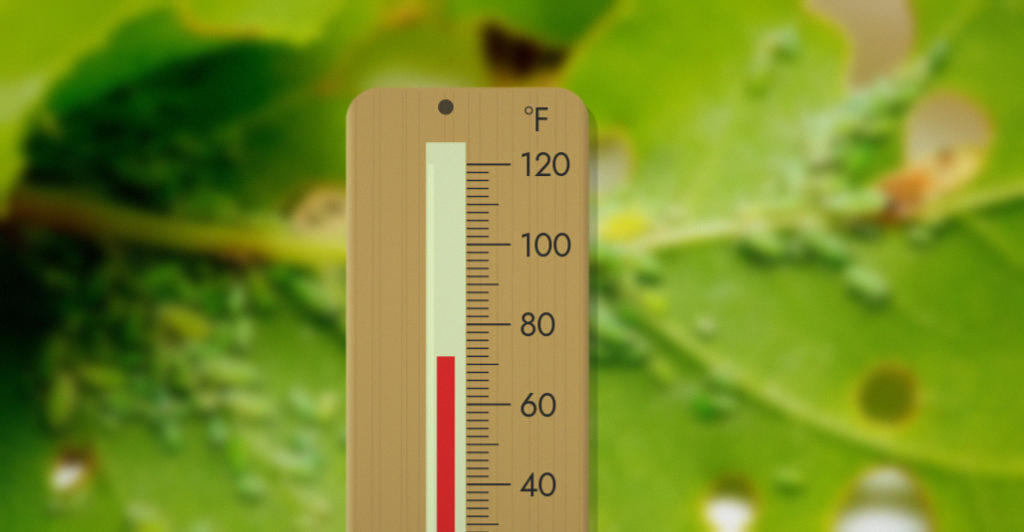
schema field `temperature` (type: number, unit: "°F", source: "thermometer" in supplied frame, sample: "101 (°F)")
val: 72 (°F)
